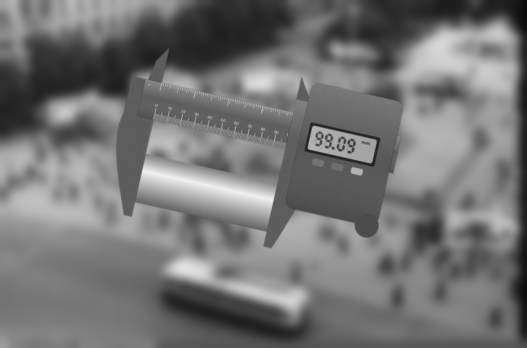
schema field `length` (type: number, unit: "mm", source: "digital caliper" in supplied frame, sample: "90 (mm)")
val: 99.09 (mm)
